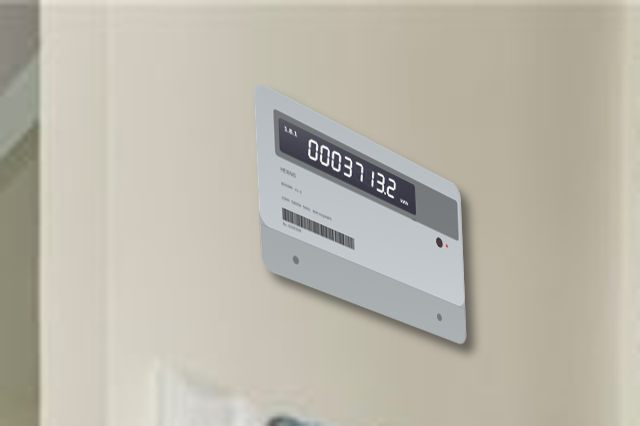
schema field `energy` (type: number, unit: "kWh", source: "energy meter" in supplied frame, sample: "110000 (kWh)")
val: 3713.2 (kWh)
